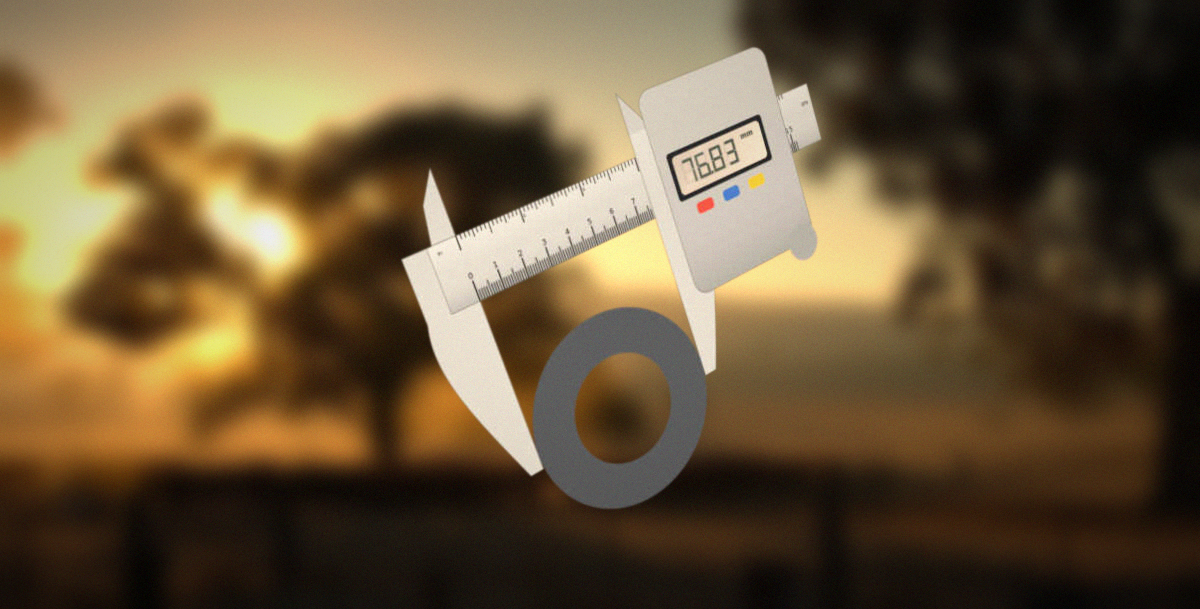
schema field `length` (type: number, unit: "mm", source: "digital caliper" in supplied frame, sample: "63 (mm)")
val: 76.83 (mm)
